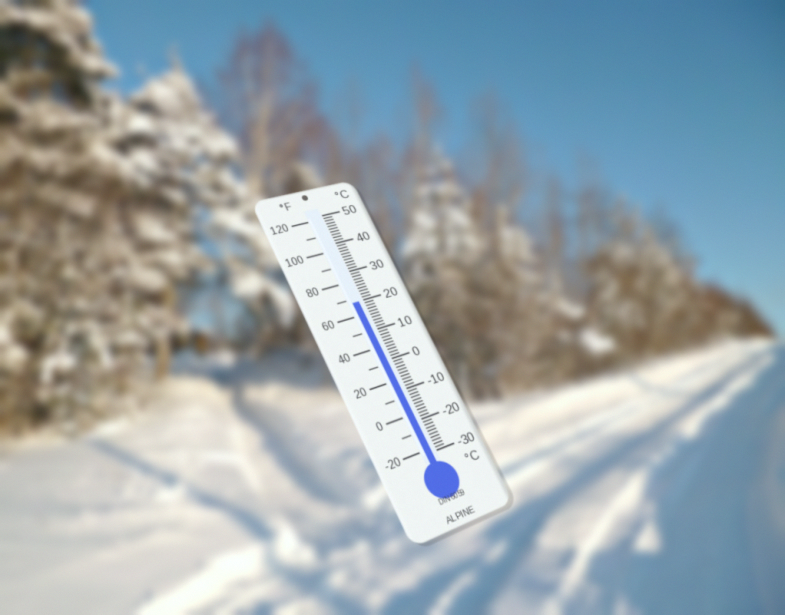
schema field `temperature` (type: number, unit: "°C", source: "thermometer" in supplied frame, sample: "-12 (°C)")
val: 20 (°C)
